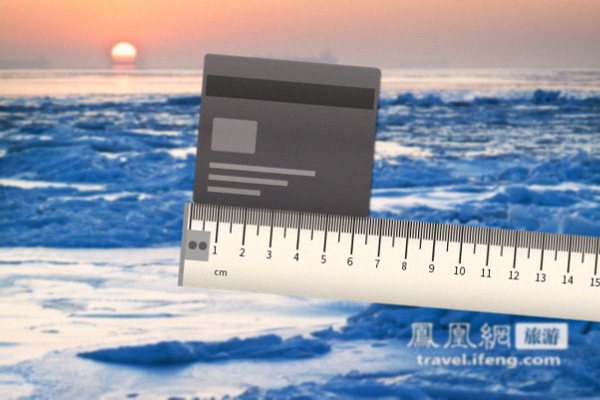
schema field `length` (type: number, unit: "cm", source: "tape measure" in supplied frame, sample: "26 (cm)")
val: 6.5 (cm)
